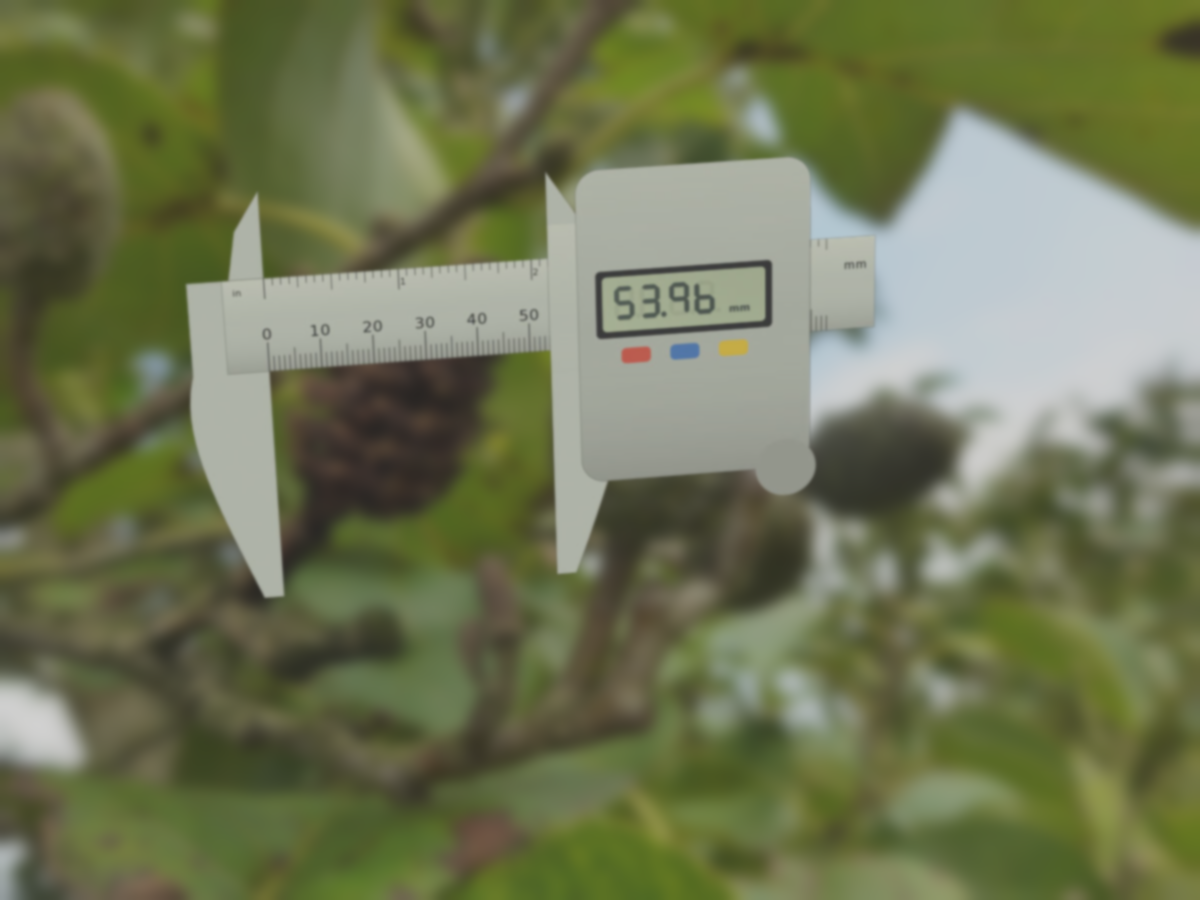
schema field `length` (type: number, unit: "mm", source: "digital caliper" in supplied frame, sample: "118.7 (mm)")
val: 53.96 (mm)
